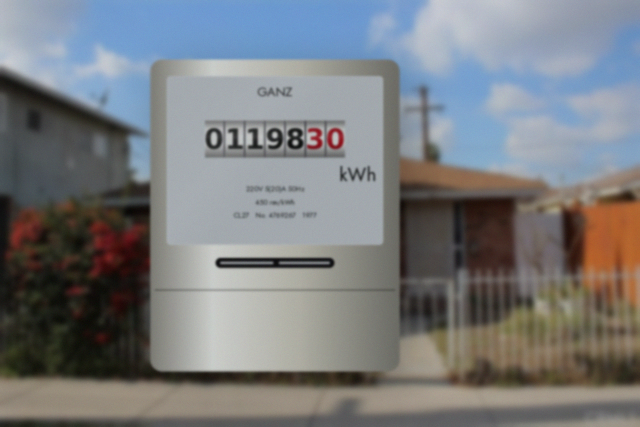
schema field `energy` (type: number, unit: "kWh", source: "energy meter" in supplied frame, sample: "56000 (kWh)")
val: 1198.30 (kWh)
